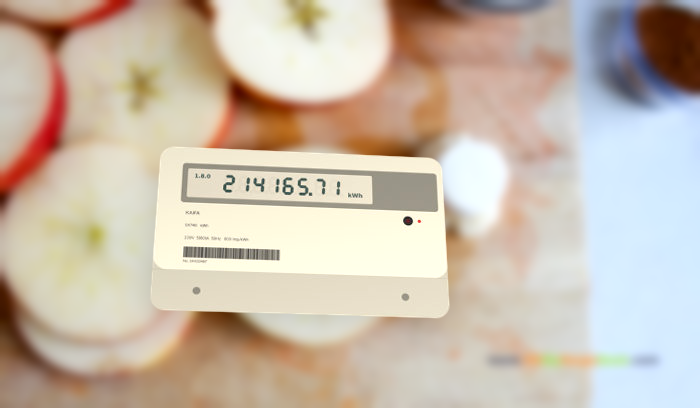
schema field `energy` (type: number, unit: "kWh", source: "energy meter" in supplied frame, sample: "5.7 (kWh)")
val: 214165.71 (kWh)
